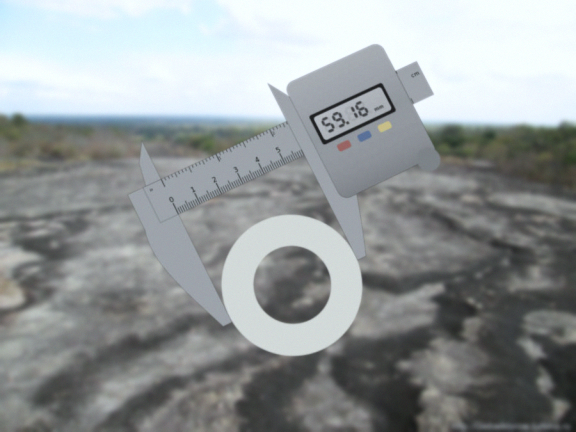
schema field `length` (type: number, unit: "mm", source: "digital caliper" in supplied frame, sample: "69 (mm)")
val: 59.16 (mm)
